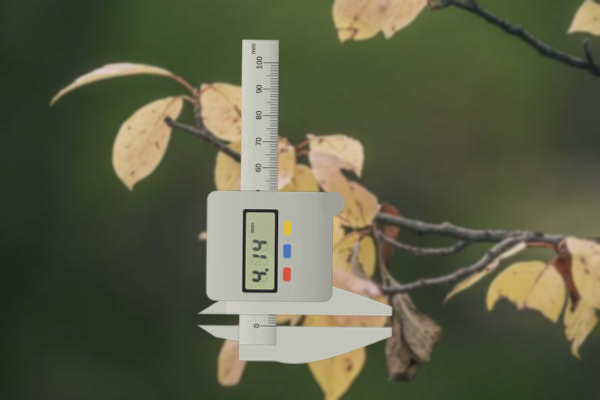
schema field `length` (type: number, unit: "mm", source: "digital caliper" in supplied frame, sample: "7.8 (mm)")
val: 4.14 (mm)
